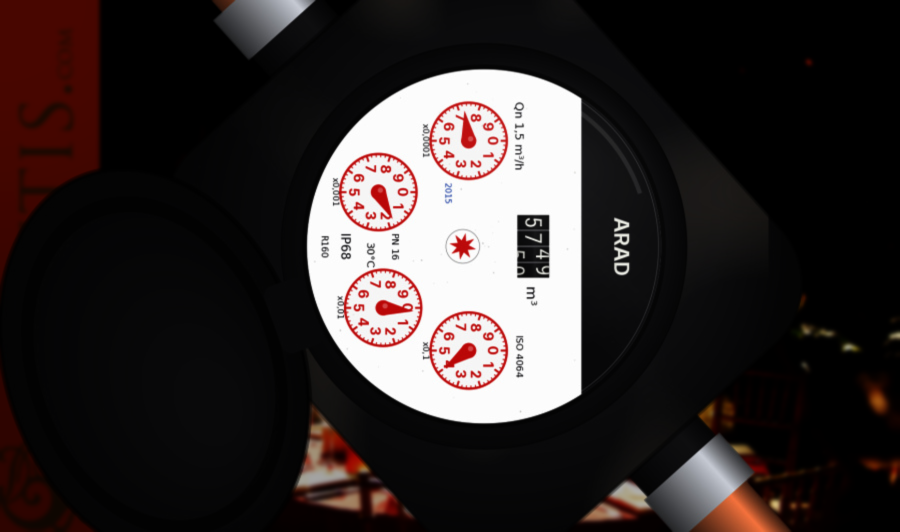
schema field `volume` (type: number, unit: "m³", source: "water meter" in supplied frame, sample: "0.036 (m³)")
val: 5749.4017 (m³)
